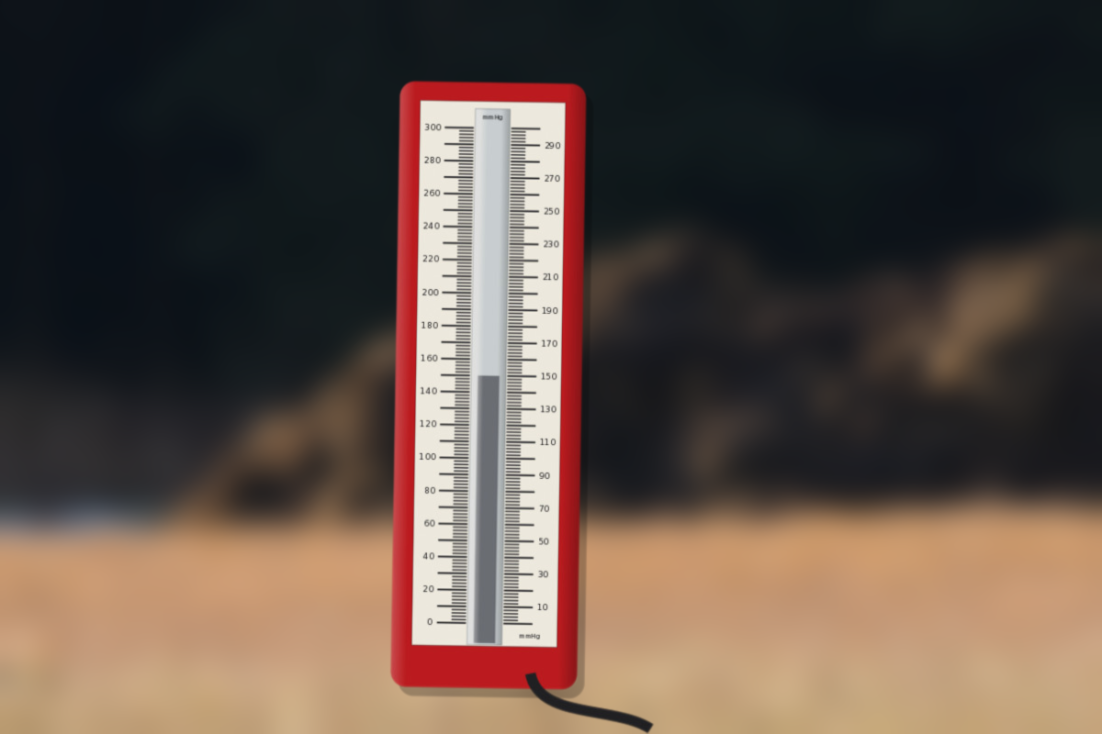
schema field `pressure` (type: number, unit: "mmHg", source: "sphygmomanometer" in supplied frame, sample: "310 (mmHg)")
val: 150 (mmHg)
